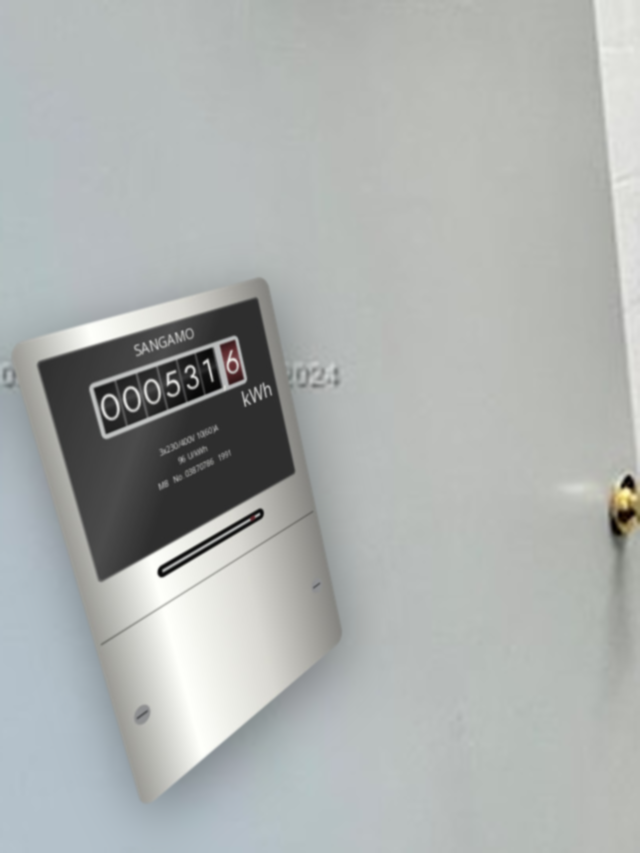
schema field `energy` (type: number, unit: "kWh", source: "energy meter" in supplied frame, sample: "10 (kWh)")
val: 531.6 (kWh)
